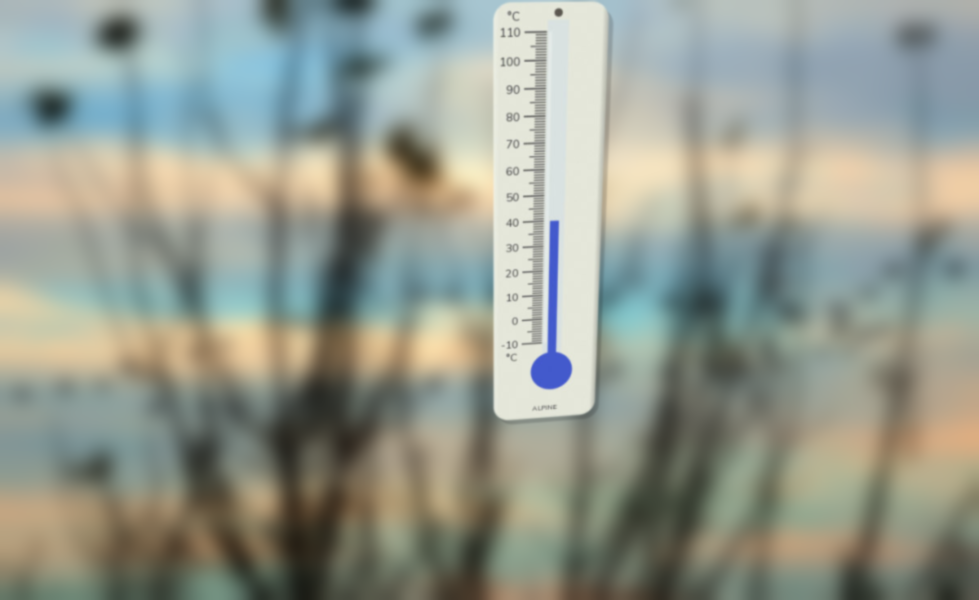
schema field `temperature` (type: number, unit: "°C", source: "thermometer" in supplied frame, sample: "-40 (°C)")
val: 40 (°C)
